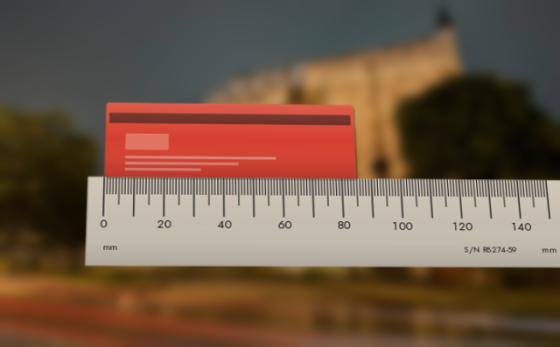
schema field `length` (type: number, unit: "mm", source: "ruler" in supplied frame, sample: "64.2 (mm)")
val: 85 (mm)
